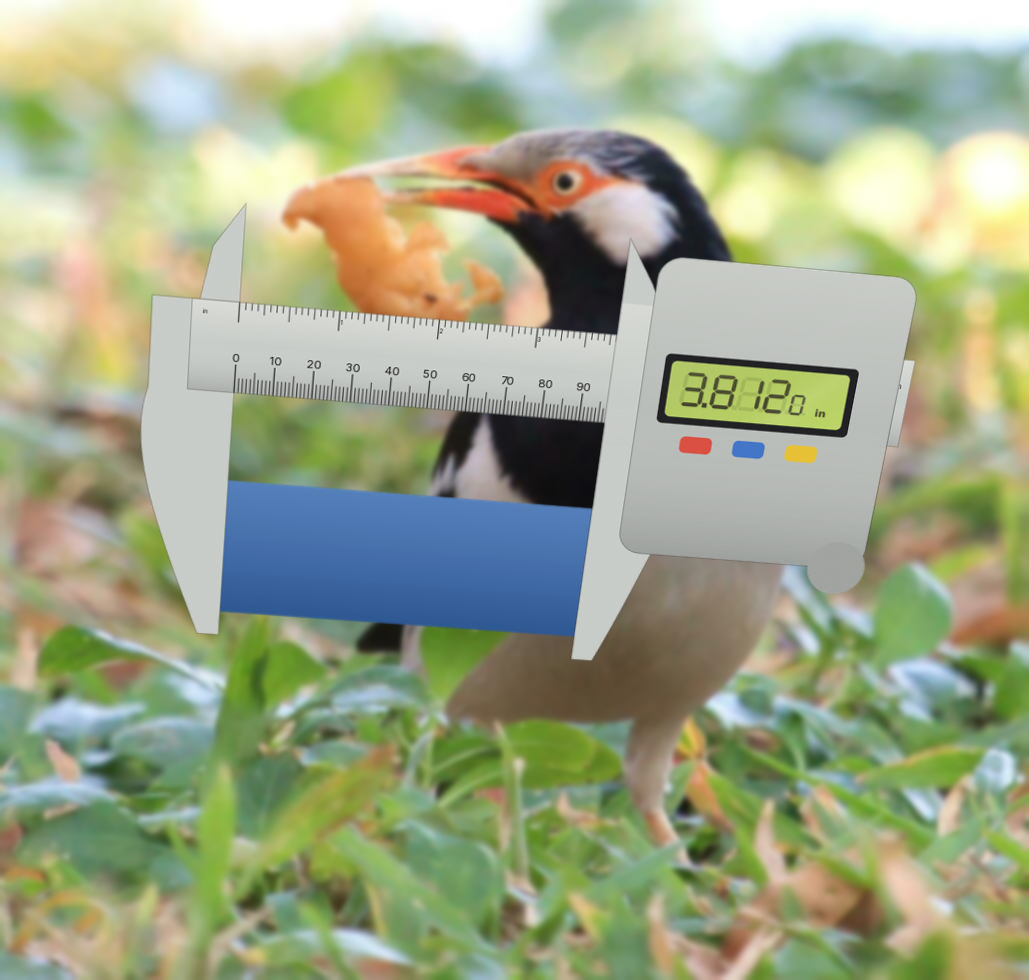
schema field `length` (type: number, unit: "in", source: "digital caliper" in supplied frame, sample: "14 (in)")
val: 3.8120 (in)
